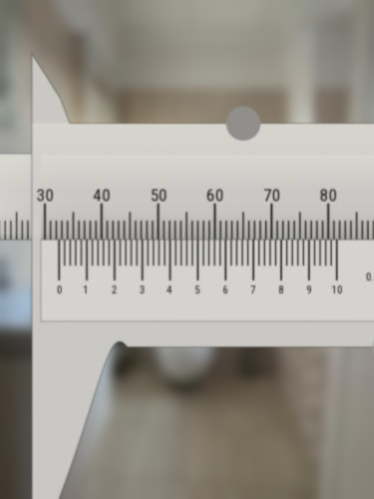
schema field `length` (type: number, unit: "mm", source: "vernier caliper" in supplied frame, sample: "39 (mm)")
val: 32.5 (mm)
